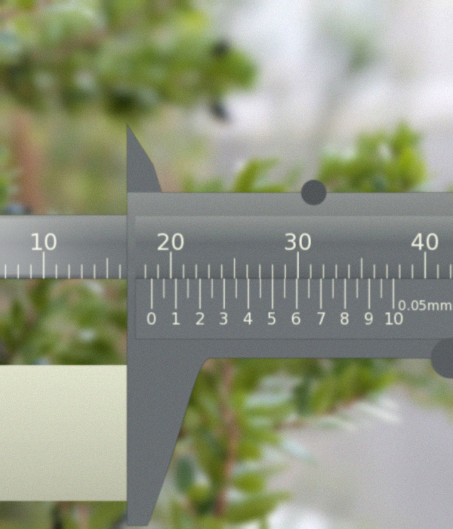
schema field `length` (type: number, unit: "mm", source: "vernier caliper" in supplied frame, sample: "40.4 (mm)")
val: 18.5 (mm)
